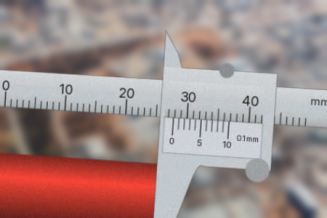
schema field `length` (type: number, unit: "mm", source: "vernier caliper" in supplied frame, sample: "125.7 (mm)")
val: 27.8 (mm)
